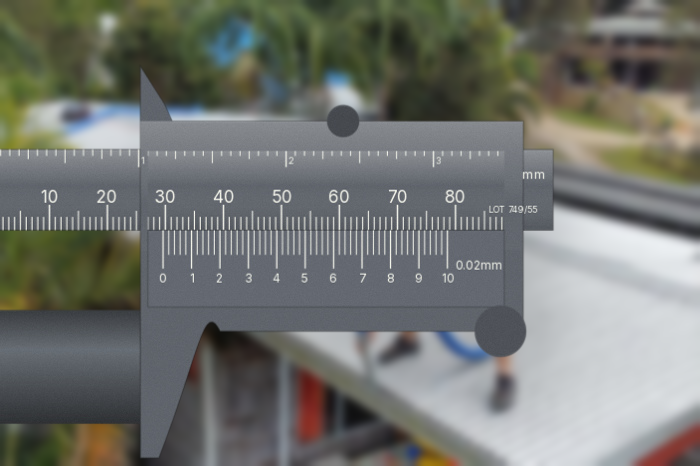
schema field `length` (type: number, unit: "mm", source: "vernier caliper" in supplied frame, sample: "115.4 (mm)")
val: 29.6 (mm)
